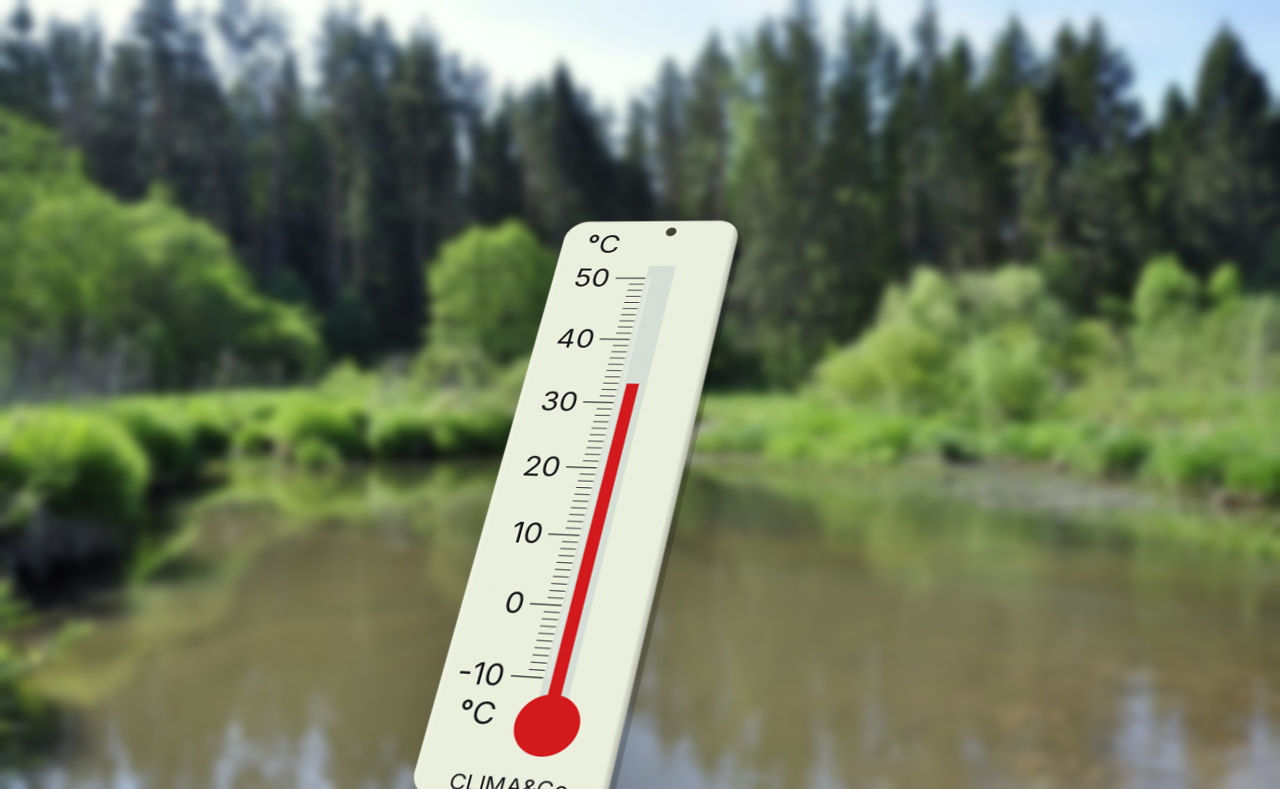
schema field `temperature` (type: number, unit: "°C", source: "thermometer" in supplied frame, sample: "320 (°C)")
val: 33 (°C)
